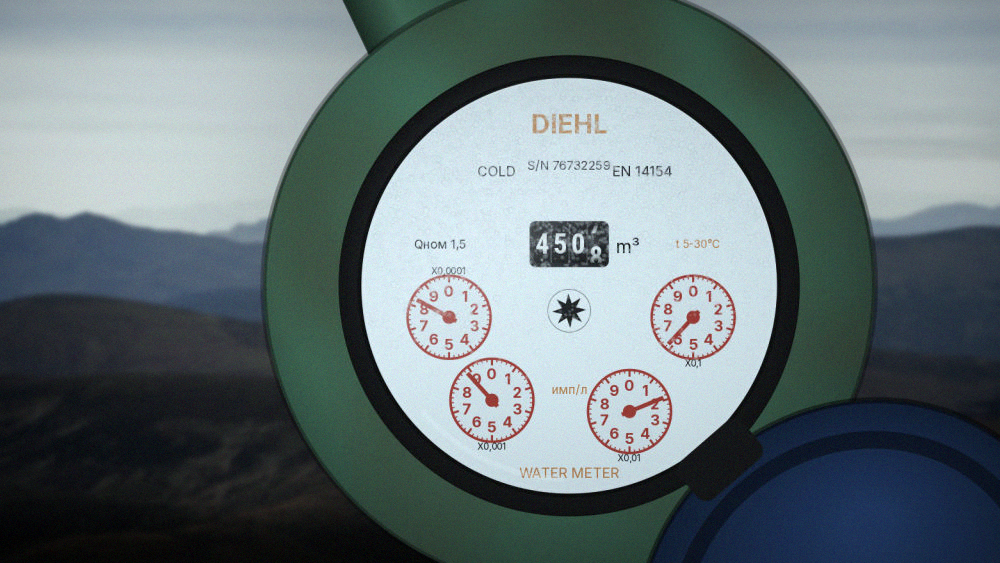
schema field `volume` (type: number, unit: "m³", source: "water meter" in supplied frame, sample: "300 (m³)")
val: 4507.6188 (m³)
